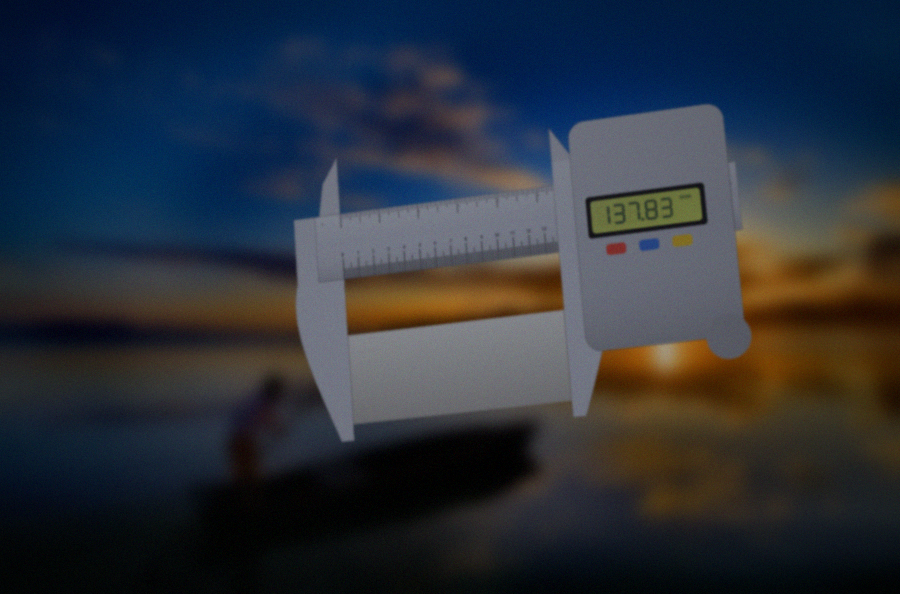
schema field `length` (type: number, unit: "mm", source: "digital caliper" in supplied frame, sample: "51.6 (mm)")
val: 137.83 (mm)
